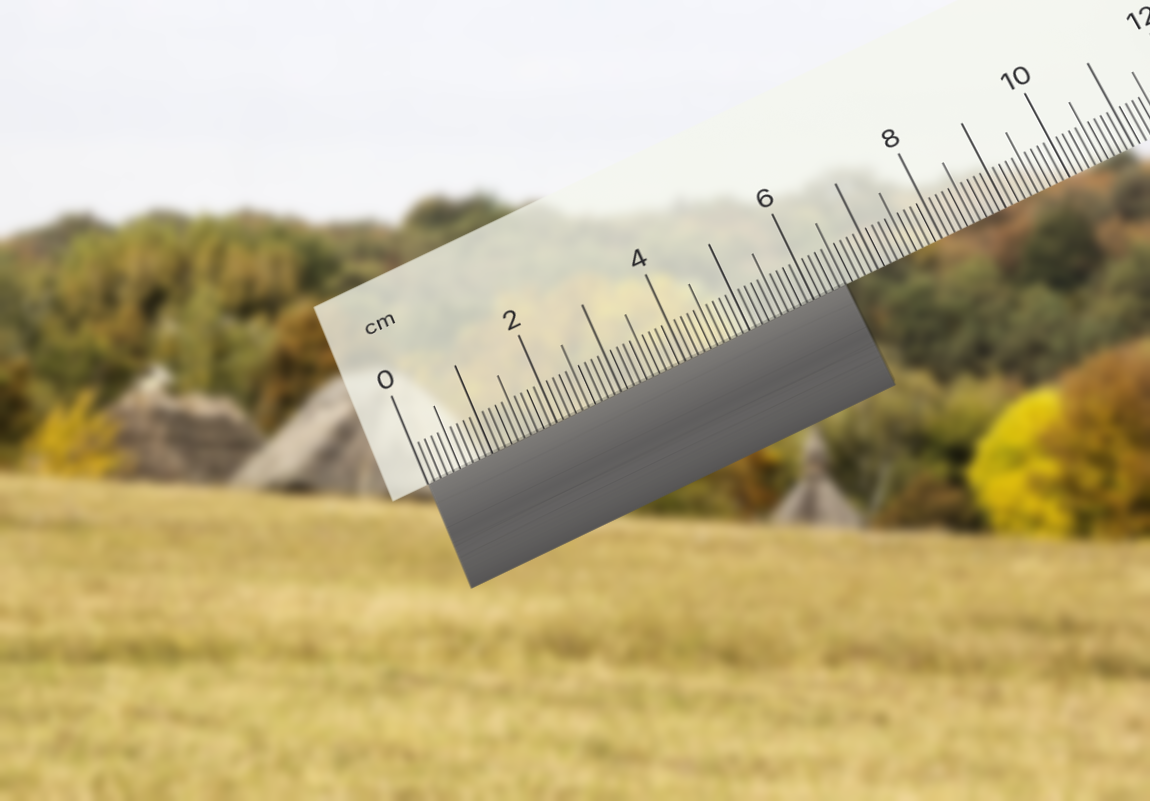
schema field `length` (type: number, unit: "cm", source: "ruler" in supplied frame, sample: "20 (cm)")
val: 6.5 (cm)
